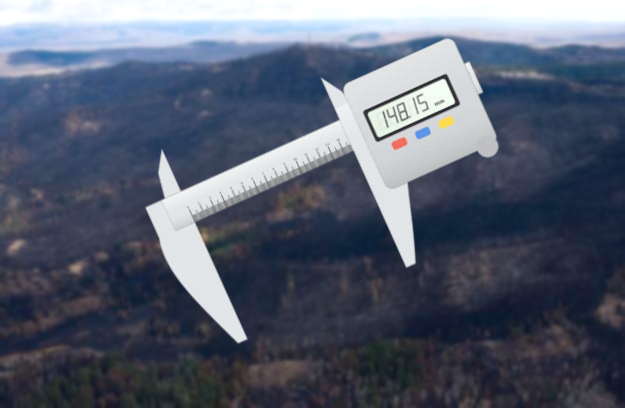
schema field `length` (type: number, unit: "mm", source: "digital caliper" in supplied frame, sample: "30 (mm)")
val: 148.15 (mm)
